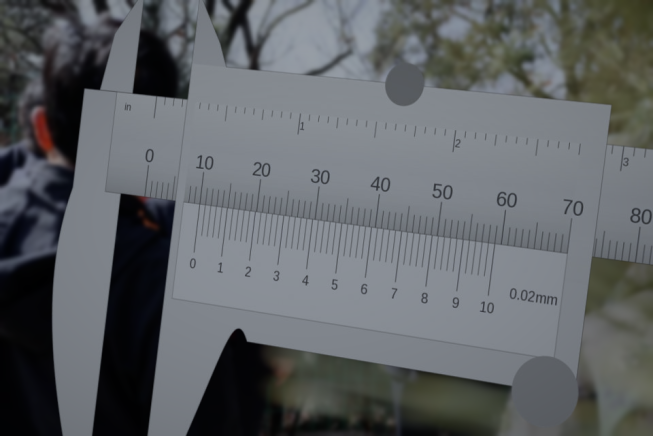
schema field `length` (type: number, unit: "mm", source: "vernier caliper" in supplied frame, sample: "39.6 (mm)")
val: 10.0 (mm)
